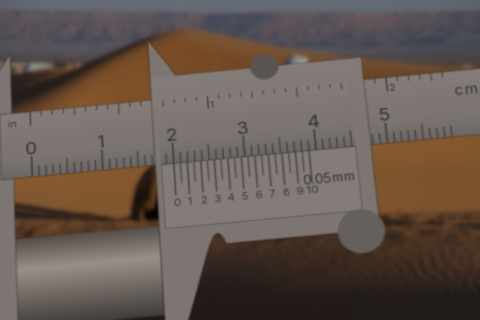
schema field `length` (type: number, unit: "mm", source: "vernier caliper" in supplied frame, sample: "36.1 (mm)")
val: 20.0 (mm)
